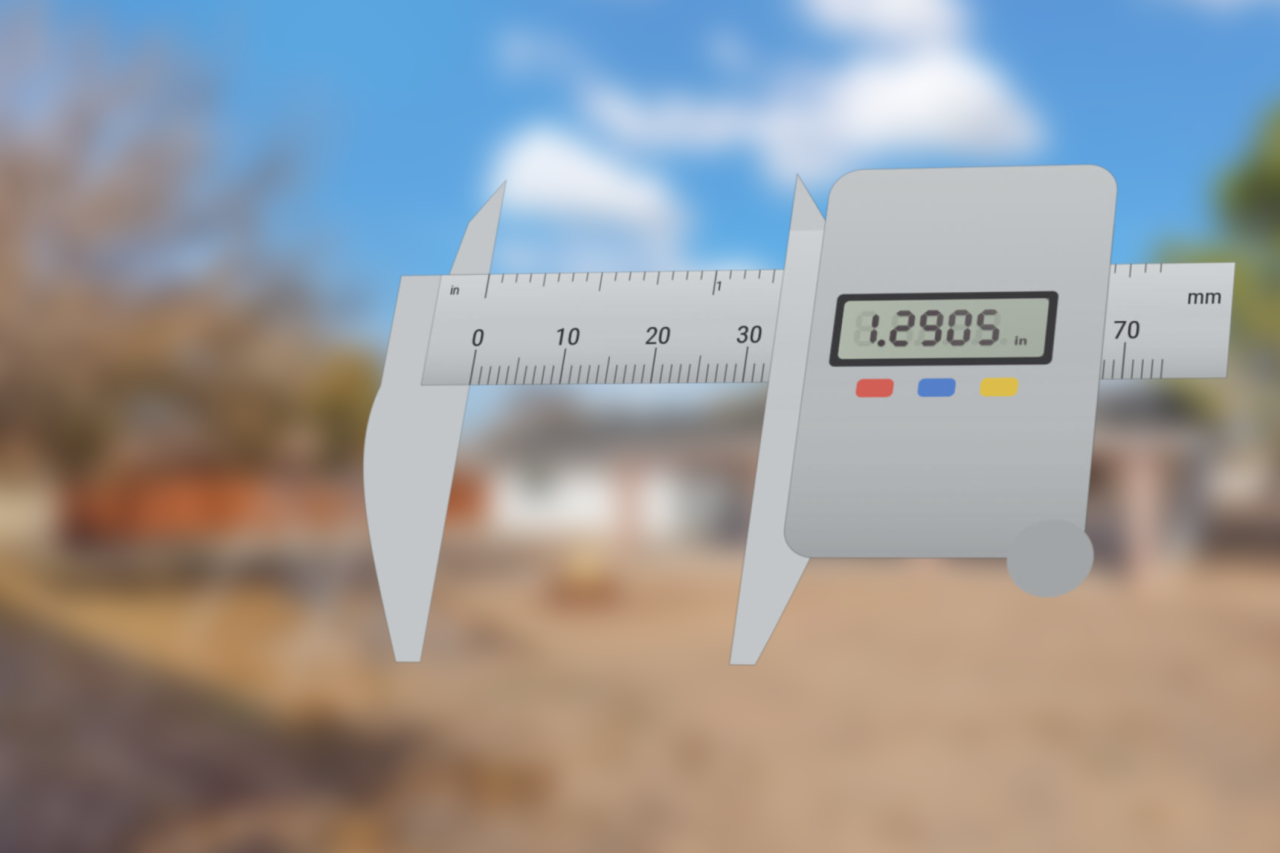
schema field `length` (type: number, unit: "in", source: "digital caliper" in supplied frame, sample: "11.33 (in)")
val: 1.2905 (in)
